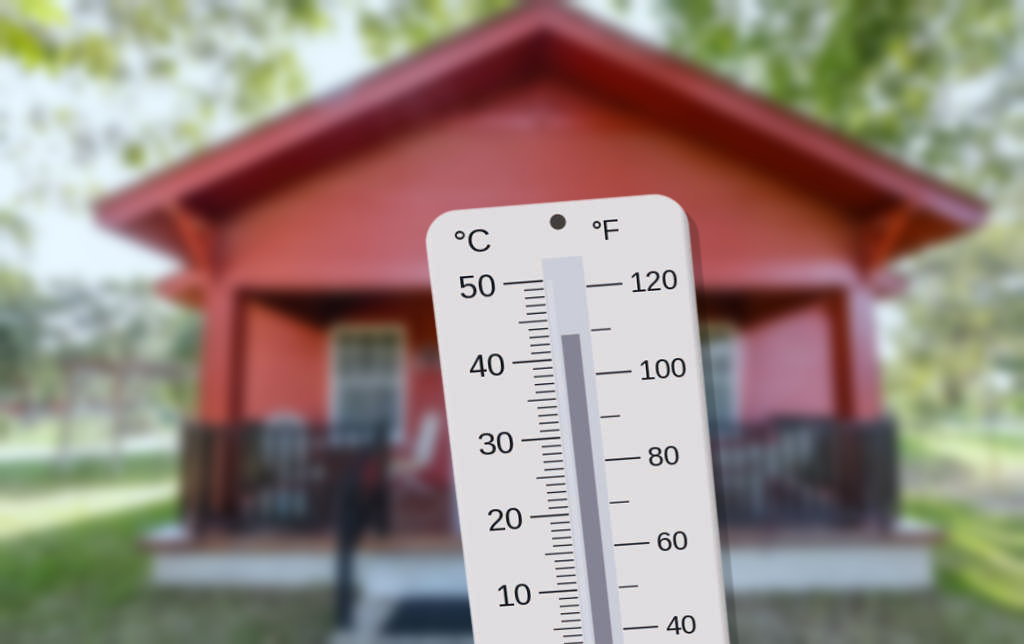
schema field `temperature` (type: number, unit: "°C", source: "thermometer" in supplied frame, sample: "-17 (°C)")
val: 43 (°C)
